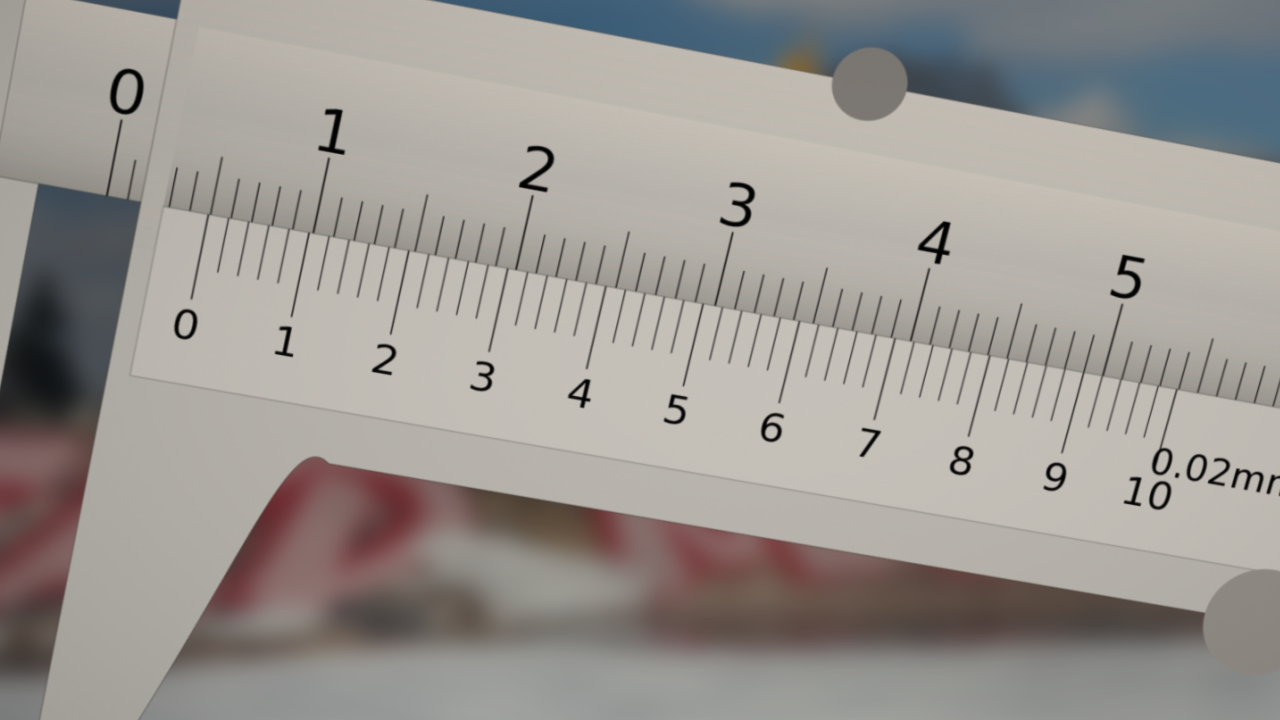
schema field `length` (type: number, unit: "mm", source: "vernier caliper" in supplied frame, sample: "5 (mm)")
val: 4.9 (mm)
